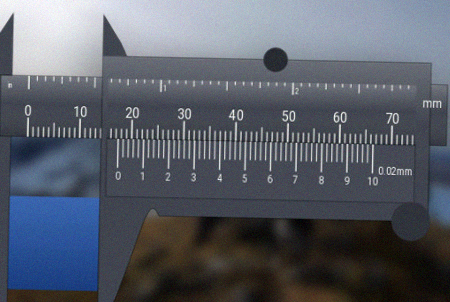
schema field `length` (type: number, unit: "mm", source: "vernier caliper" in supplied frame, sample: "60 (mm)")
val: 17.4 (mm)
